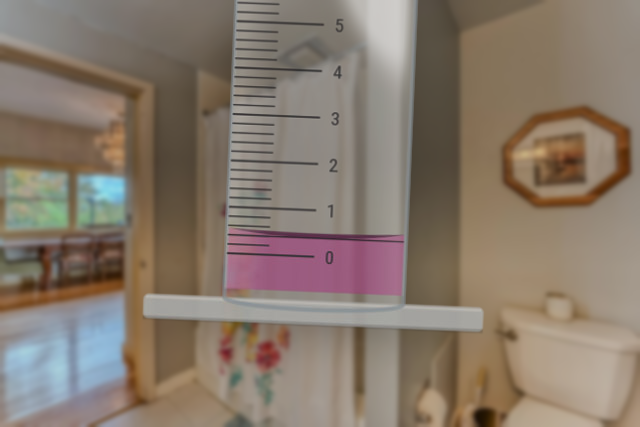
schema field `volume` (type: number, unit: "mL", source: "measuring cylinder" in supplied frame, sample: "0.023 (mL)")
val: 0.4 (mL)
